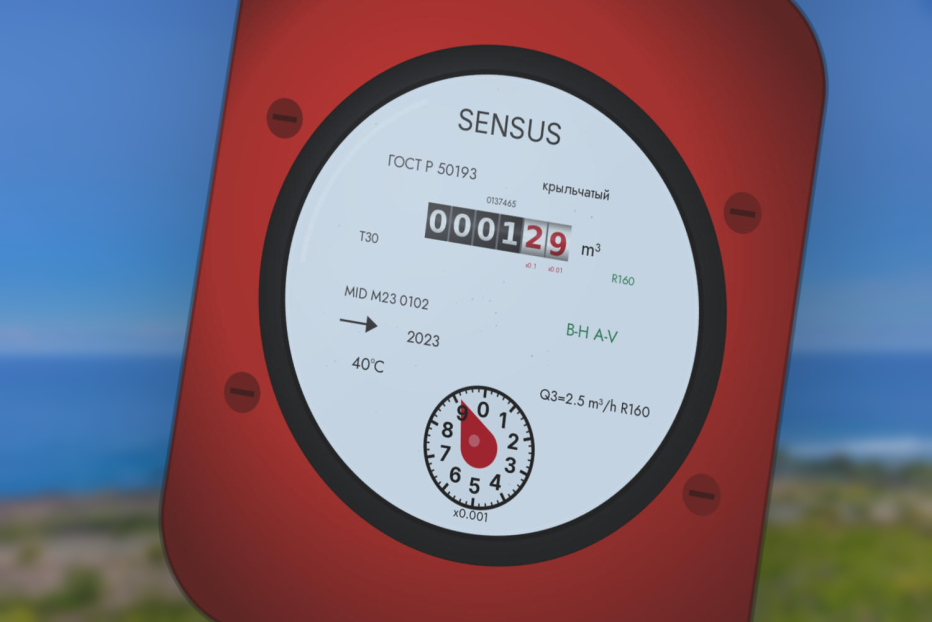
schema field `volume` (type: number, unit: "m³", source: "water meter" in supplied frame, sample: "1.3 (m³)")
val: 1.289 (m³)
